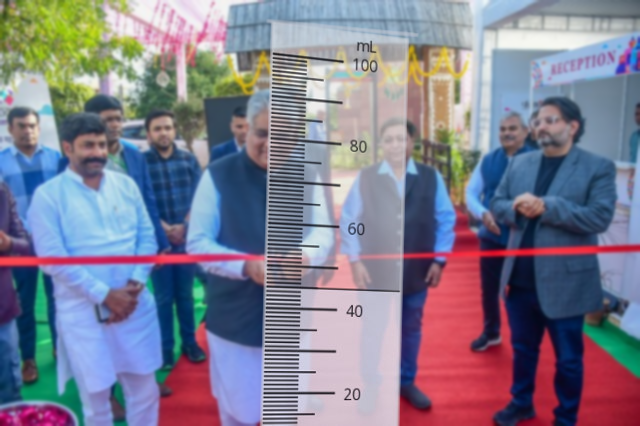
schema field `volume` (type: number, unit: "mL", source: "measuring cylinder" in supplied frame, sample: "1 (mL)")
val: 45 (mL)
